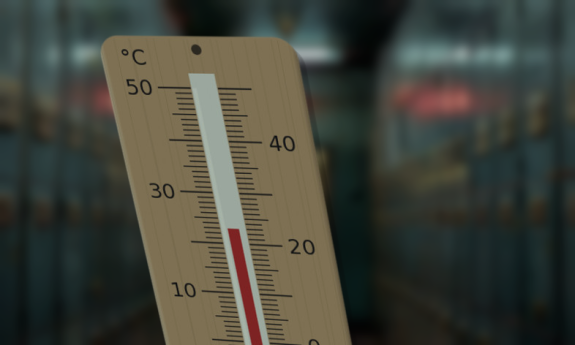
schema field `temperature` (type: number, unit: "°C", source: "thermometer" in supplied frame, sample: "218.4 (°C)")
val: 23 (°C)
